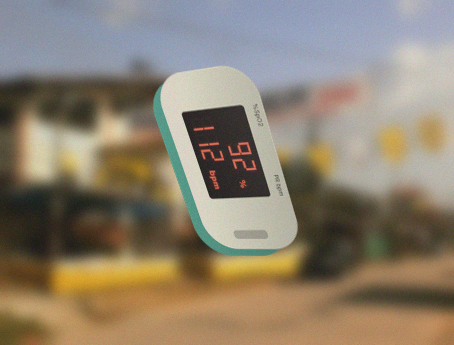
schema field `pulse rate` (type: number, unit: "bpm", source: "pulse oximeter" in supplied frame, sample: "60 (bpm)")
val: 112 (bpm)
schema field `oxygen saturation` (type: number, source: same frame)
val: 92 (%)
